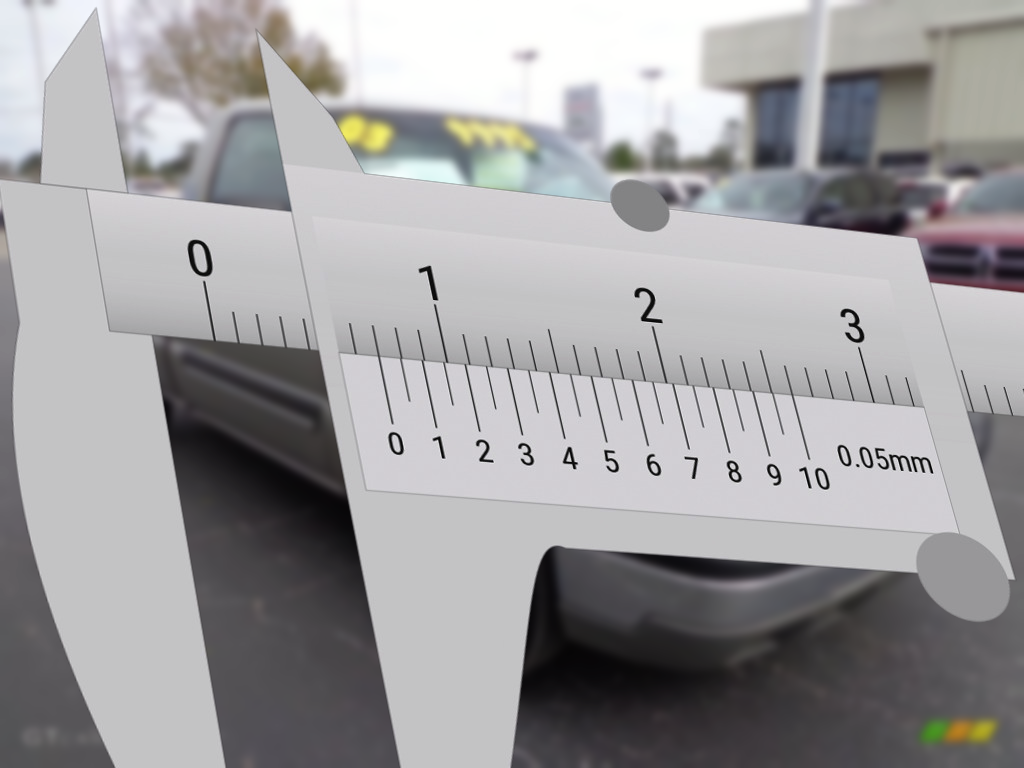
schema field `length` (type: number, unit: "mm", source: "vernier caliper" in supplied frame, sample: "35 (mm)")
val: 7.0 (mm)
